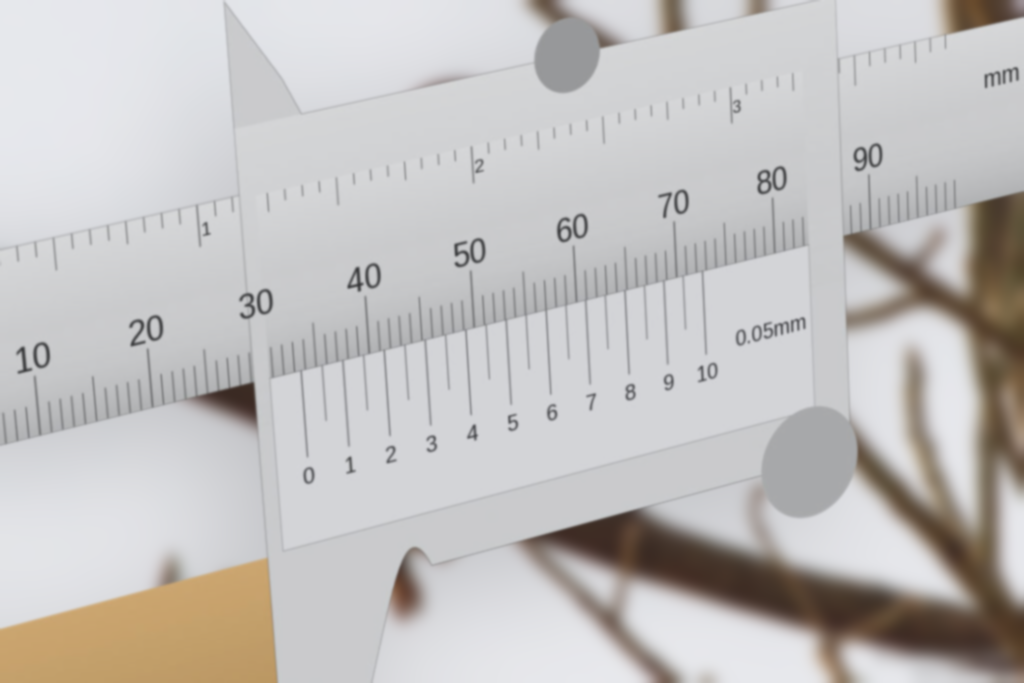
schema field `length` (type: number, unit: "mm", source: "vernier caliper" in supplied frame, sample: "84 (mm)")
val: 33.6 (mm)
